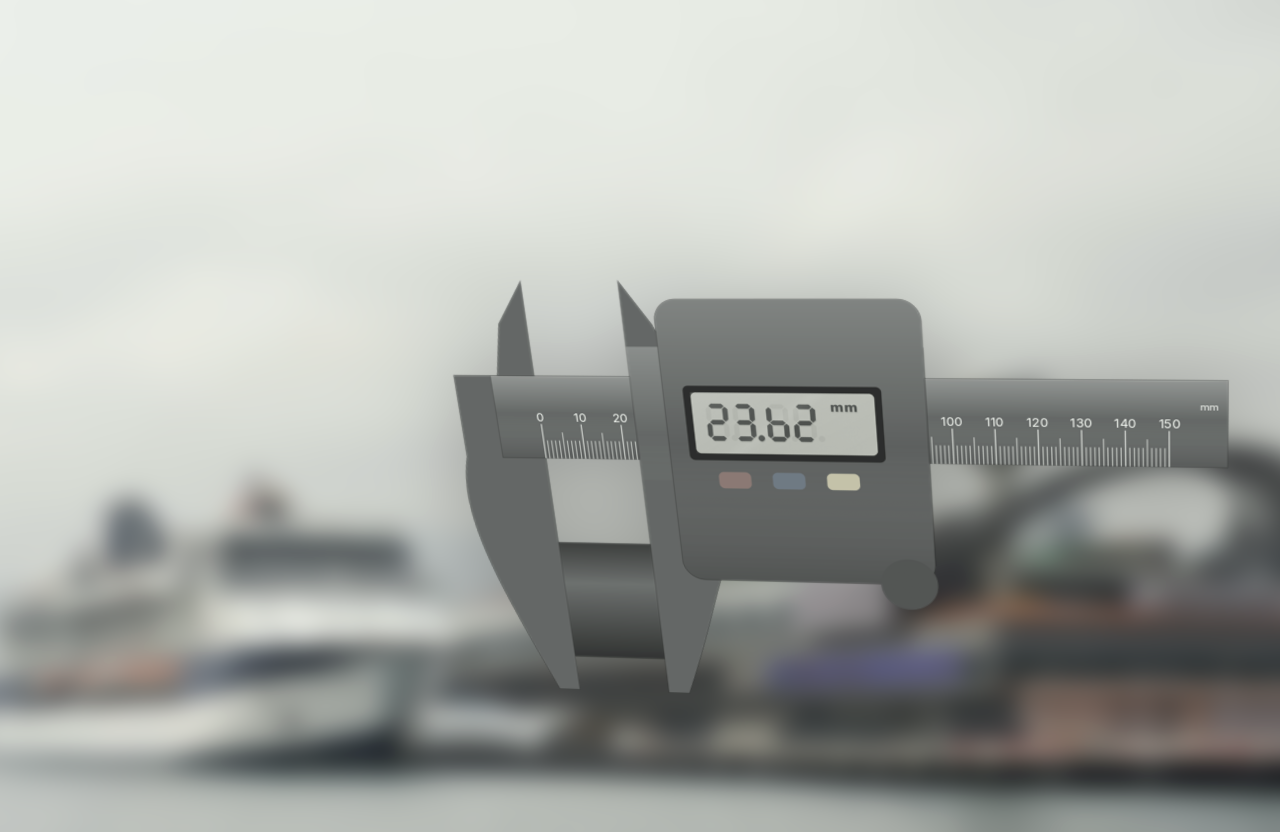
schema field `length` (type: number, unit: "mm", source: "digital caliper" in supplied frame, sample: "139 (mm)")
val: 23.62 (mm)
